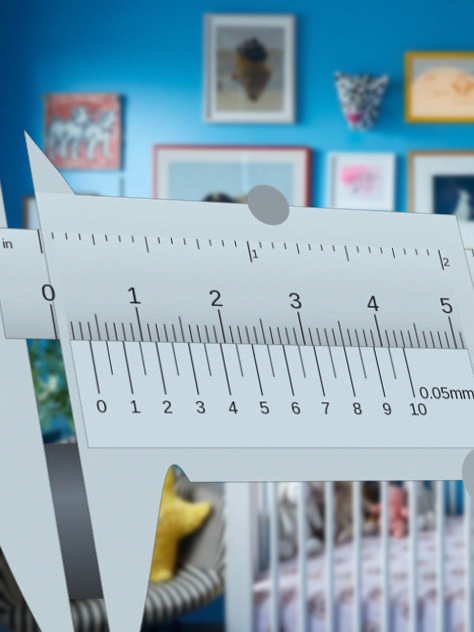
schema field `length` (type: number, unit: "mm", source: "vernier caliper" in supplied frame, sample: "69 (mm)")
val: 3.8 (mm)
